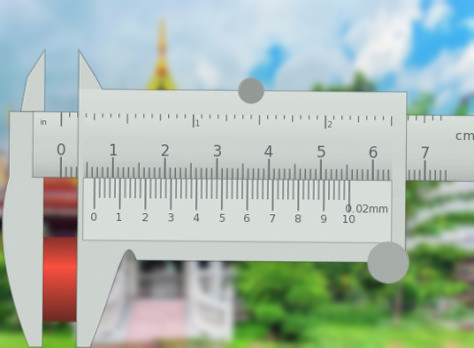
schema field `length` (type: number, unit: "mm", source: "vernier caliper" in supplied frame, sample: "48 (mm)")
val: 6.5 (mm)
